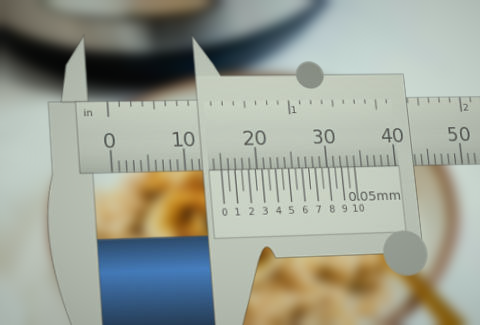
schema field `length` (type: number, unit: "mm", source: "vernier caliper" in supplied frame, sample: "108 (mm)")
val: 15.0 (mm)
